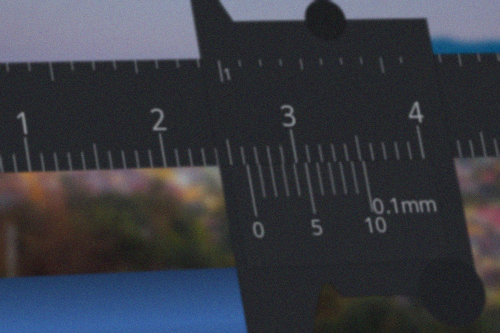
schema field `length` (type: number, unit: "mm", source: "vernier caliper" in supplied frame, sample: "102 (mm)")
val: 26.2 (mm)
